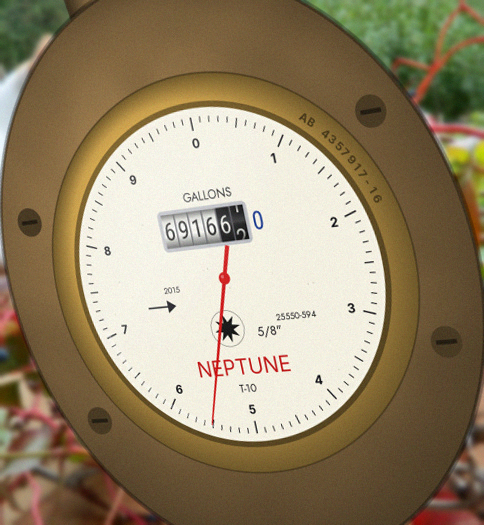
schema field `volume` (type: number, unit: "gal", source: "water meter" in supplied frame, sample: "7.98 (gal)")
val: 6916615.5 (gal)
